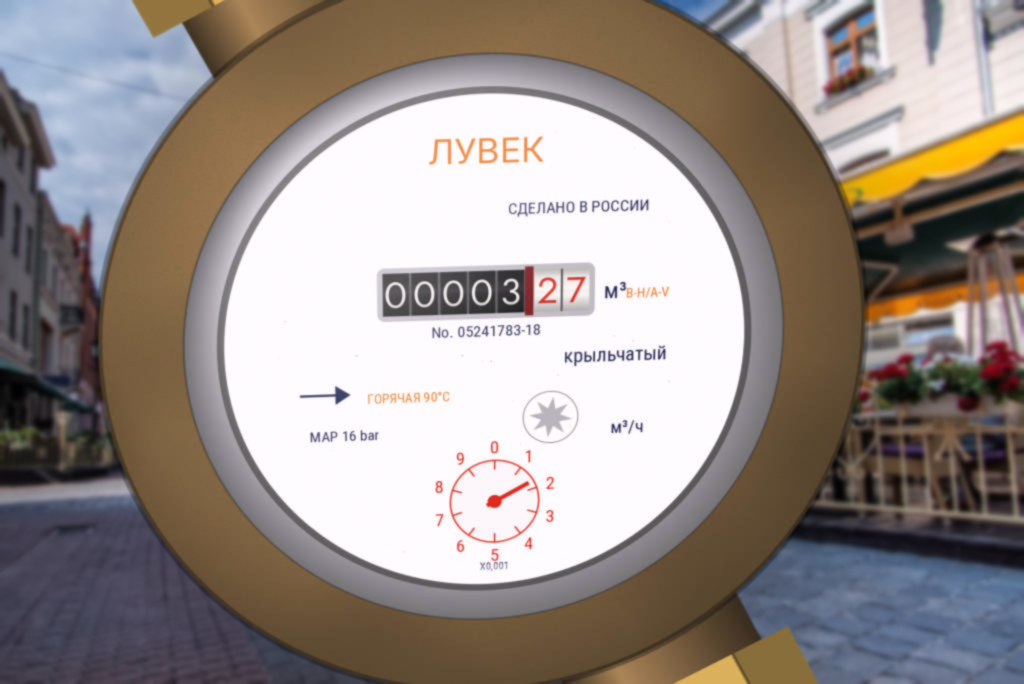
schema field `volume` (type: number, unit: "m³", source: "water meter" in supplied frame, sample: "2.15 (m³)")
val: 3.271 (m³)
